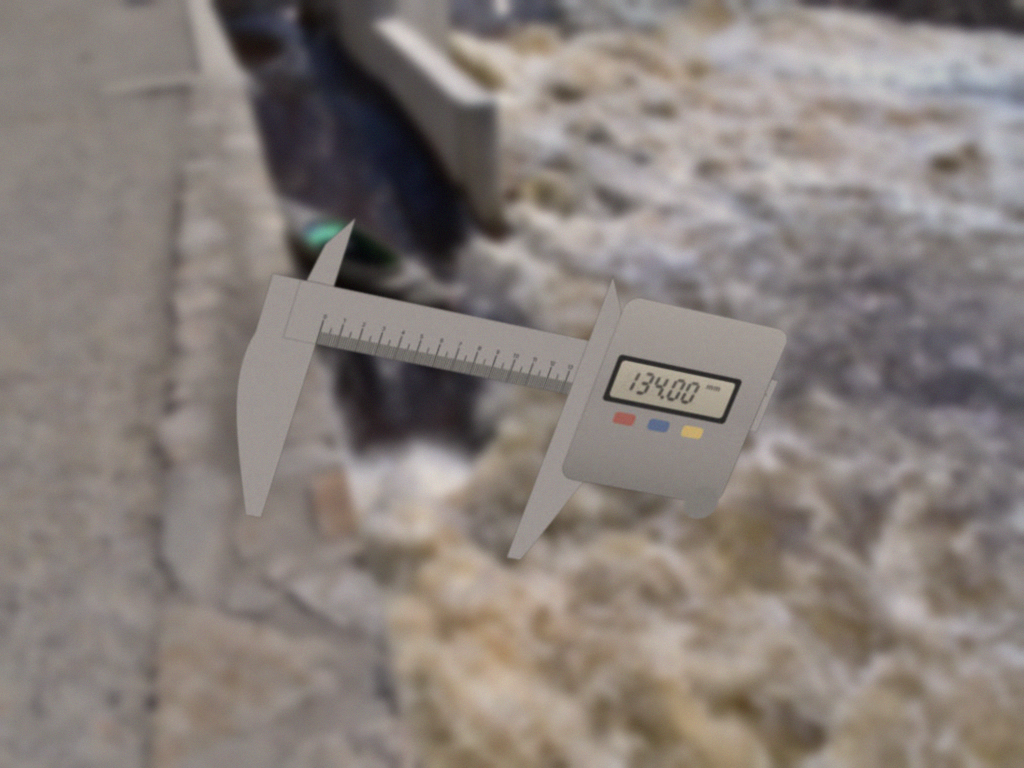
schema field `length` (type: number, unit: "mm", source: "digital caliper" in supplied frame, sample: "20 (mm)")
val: 134.00 (mm)
